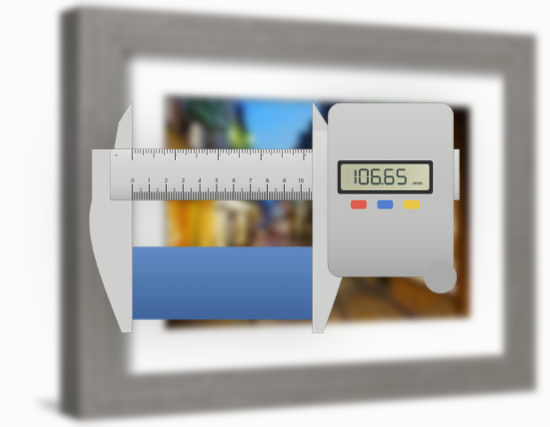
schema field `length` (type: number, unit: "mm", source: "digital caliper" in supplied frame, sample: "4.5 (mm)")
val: 106.65 (mm)
